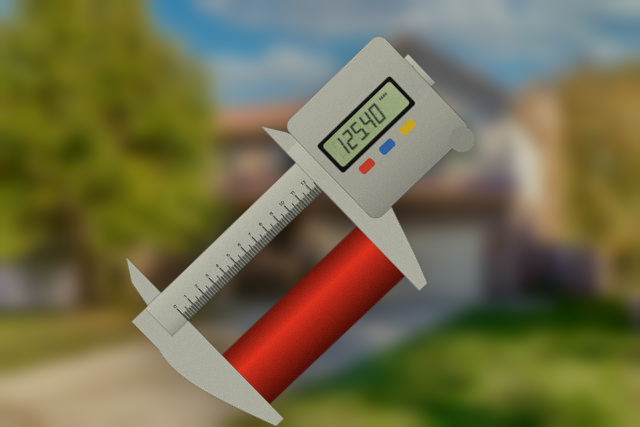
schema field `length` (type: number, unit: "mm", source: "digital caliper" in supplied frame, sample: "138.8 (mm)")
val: 125.40 (mm)
